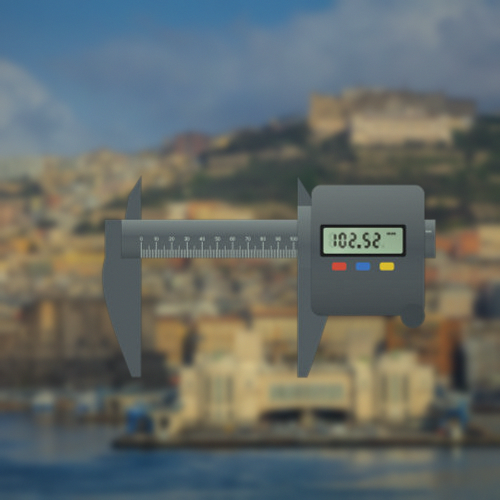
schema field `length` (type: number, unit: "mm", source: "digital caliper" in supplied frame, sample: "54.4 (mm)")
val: 102.52 (mm)
